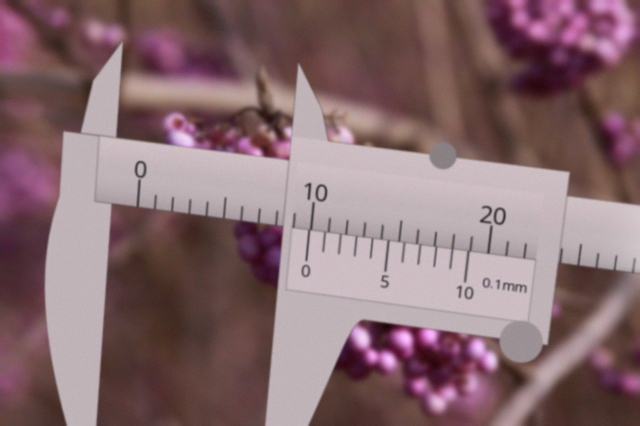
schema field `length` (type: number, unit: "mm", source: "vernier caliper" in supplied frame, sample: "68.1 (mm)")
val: 9.9 (mm)
